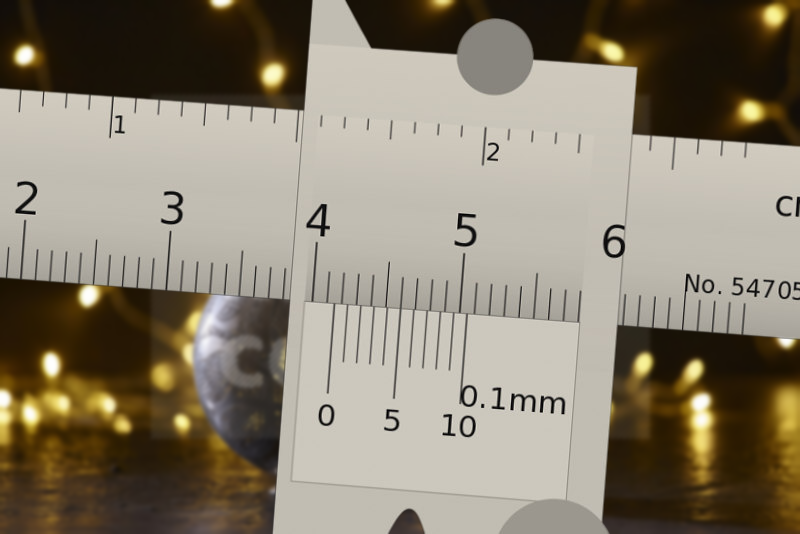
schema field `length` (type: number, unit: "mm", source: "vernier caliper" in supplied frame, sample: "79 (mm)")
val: 41.5 (mm)
